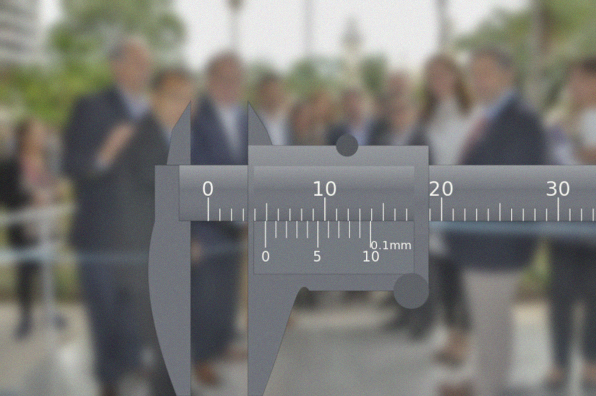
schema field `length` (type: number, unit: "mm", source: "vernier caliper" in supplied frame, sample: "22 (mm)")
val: 4.9 (mm)
